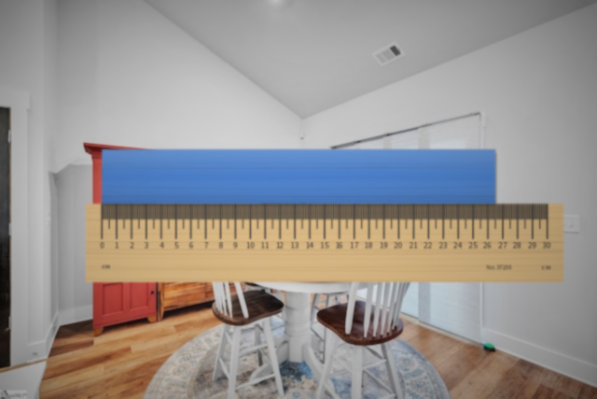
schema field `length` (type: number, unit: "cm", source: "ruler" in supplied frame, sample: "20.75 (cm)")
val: 26.5 (cm)
